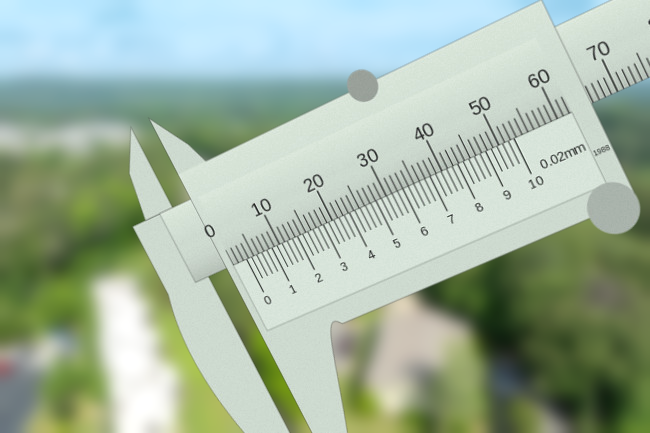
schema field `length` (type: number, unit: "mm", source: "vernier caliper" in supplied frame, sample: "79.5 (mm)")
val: 3.6 (mm)
